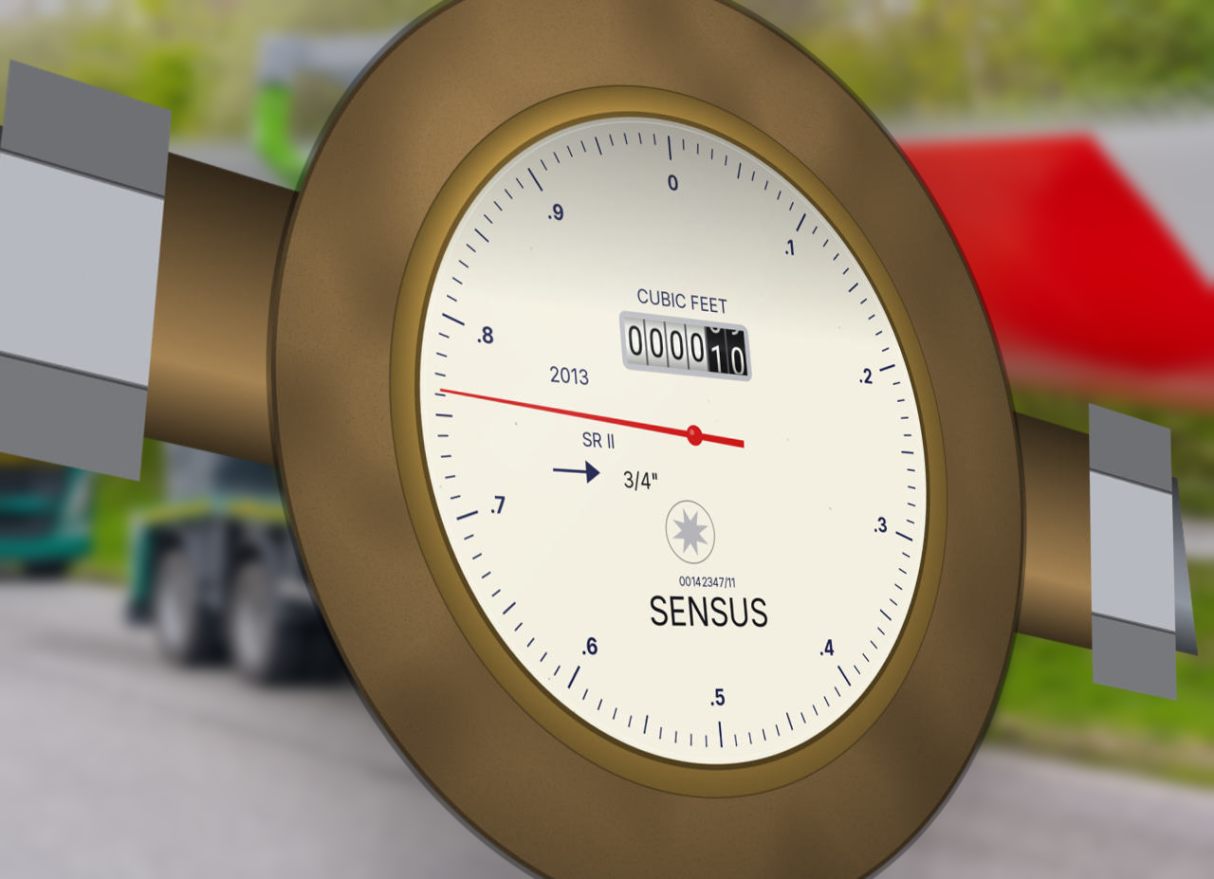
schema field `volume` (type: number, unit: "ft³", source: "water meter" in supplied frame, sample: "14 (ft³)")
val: 9.76 (ft³)
